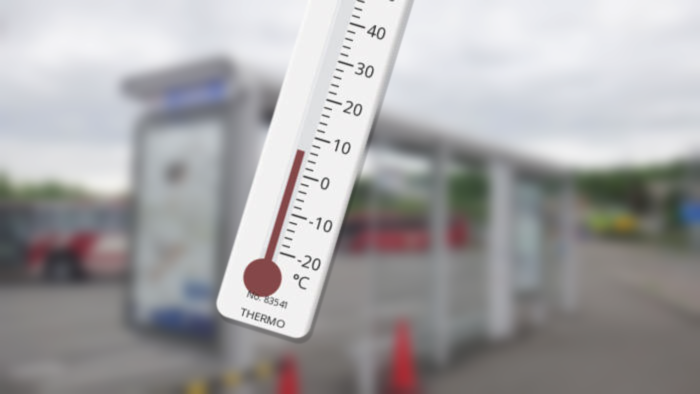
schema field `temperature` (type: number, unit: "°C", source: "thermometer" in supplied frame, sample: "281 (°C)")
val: 6 (°C)
